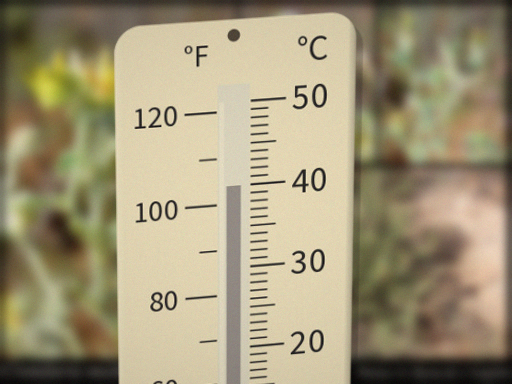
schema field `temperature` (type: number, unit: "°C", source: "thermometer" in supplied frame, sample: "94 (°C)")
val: 40 (°C)
